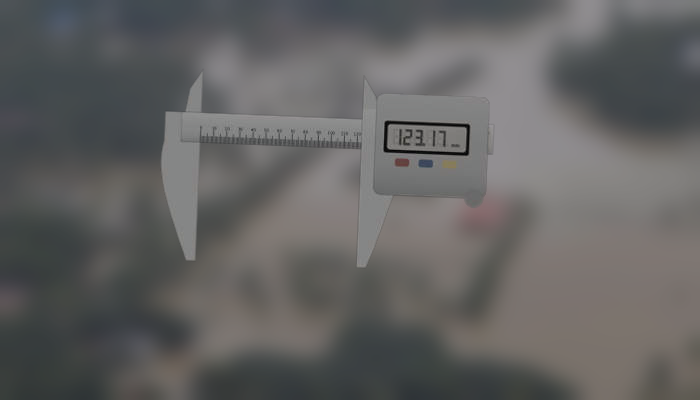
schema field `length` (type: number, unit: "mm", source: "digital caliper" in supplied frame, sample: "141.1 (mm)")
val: 123.17 (mm)
